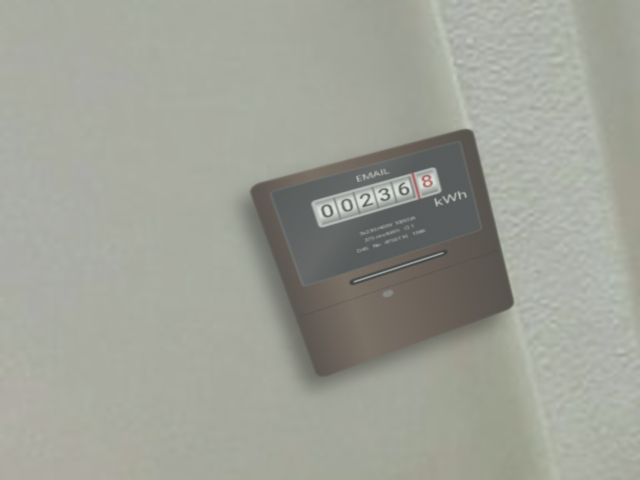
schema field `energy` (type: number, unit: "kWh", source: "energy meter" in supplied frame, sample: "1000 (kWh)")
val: 236.8 (kWh)
